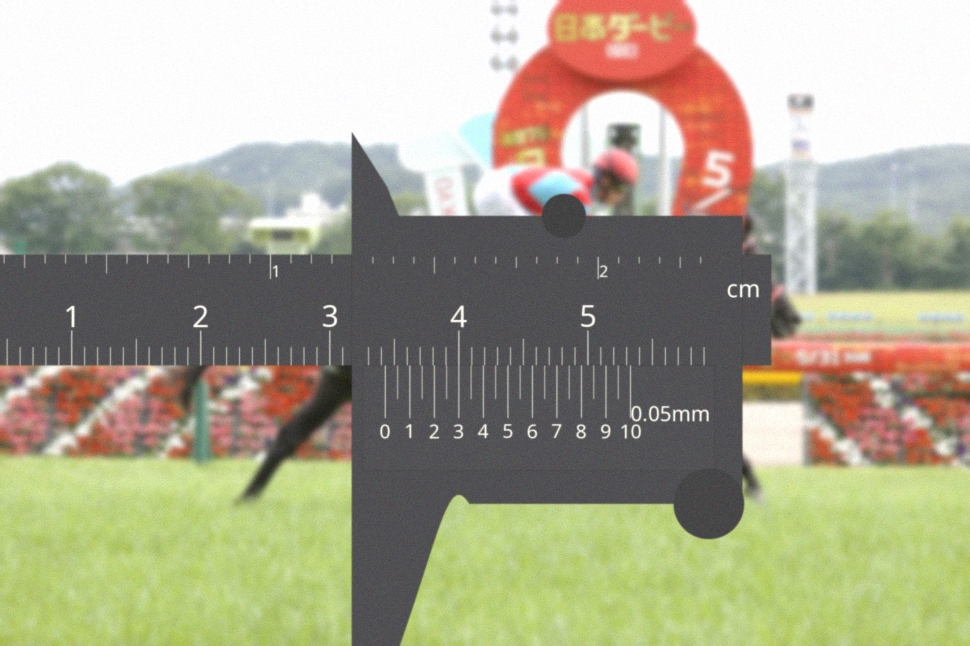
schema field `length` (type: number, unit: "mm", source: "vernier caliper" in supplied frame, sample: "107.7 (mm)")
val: 34.3 (mm)
